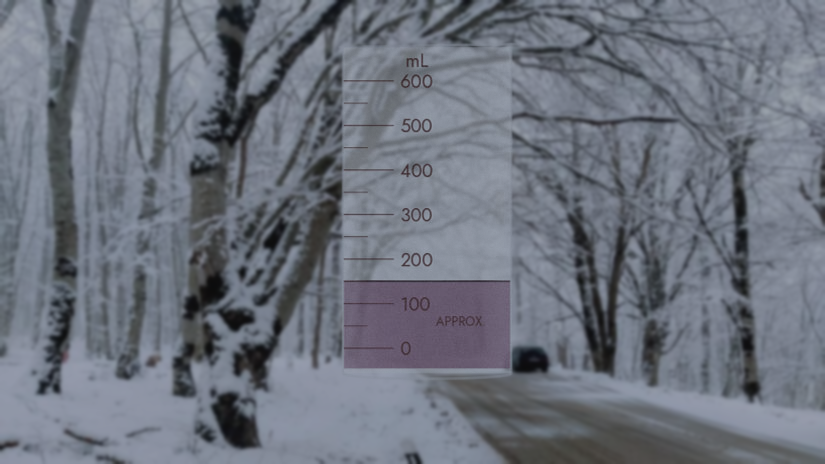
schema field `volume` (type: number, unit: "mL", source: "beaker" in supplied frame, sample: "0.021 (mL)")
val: 150 (mL)
